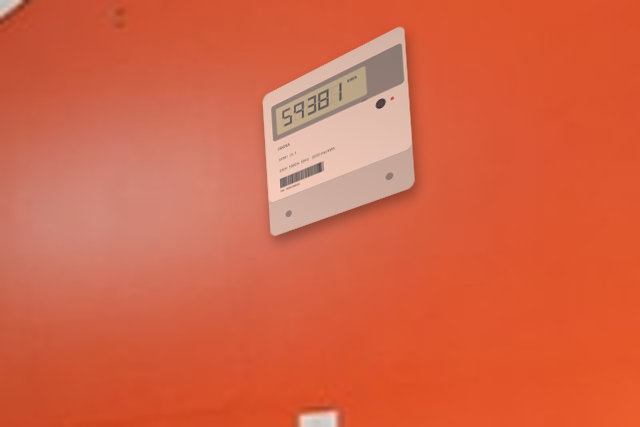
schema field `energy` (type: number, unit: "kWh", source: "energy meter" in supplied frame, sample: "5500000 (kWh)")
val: 59381 (kWh)
